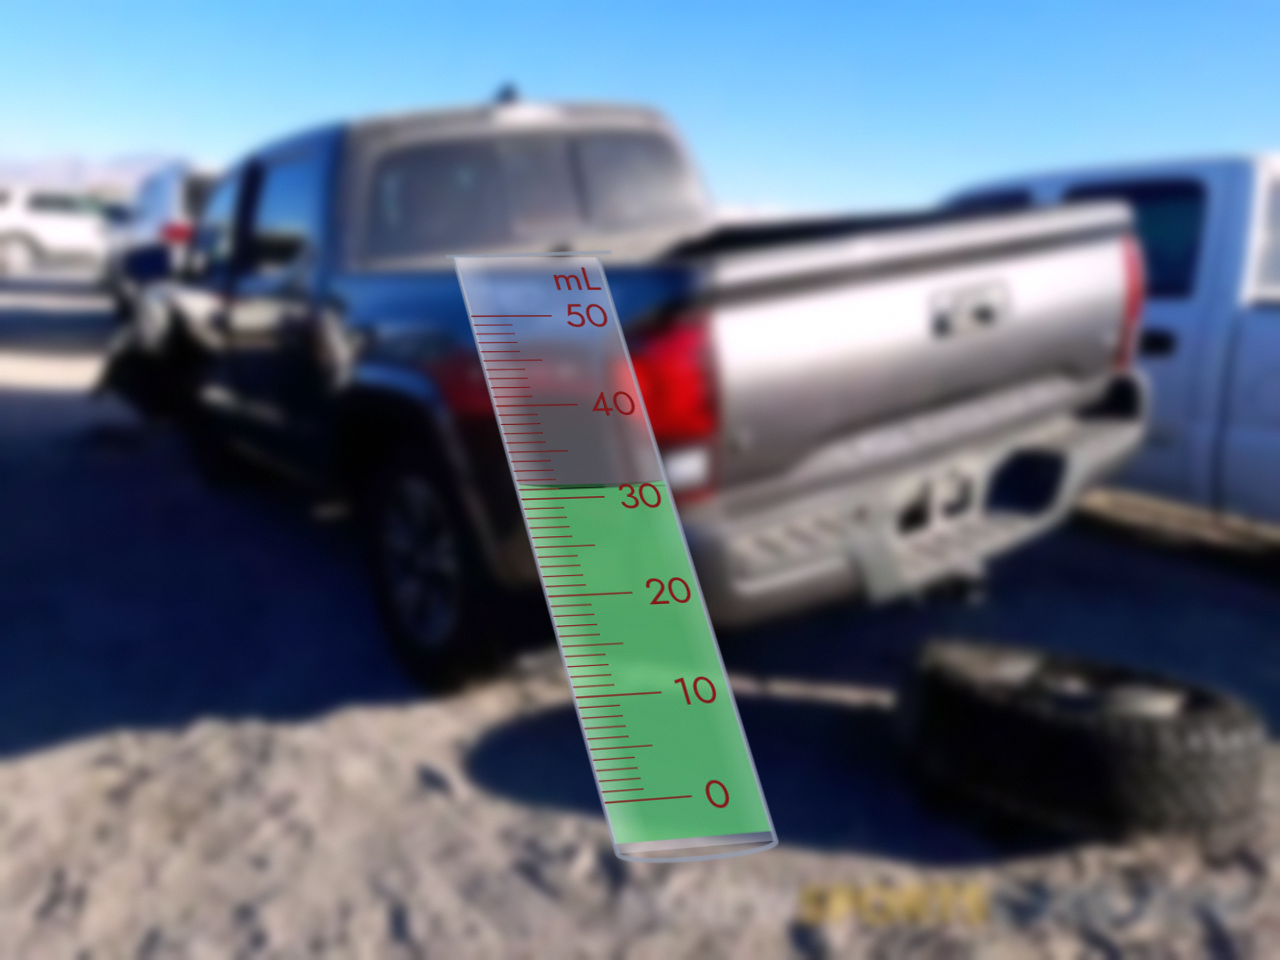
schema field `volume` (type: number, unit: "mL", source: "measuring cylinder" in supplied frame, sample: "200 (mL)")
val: 31 (mL)
